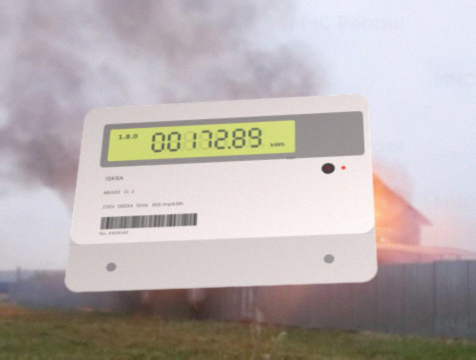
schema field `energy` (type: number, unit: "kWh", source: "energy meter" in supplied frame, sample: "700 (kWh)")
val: 172.89 (kWh)
